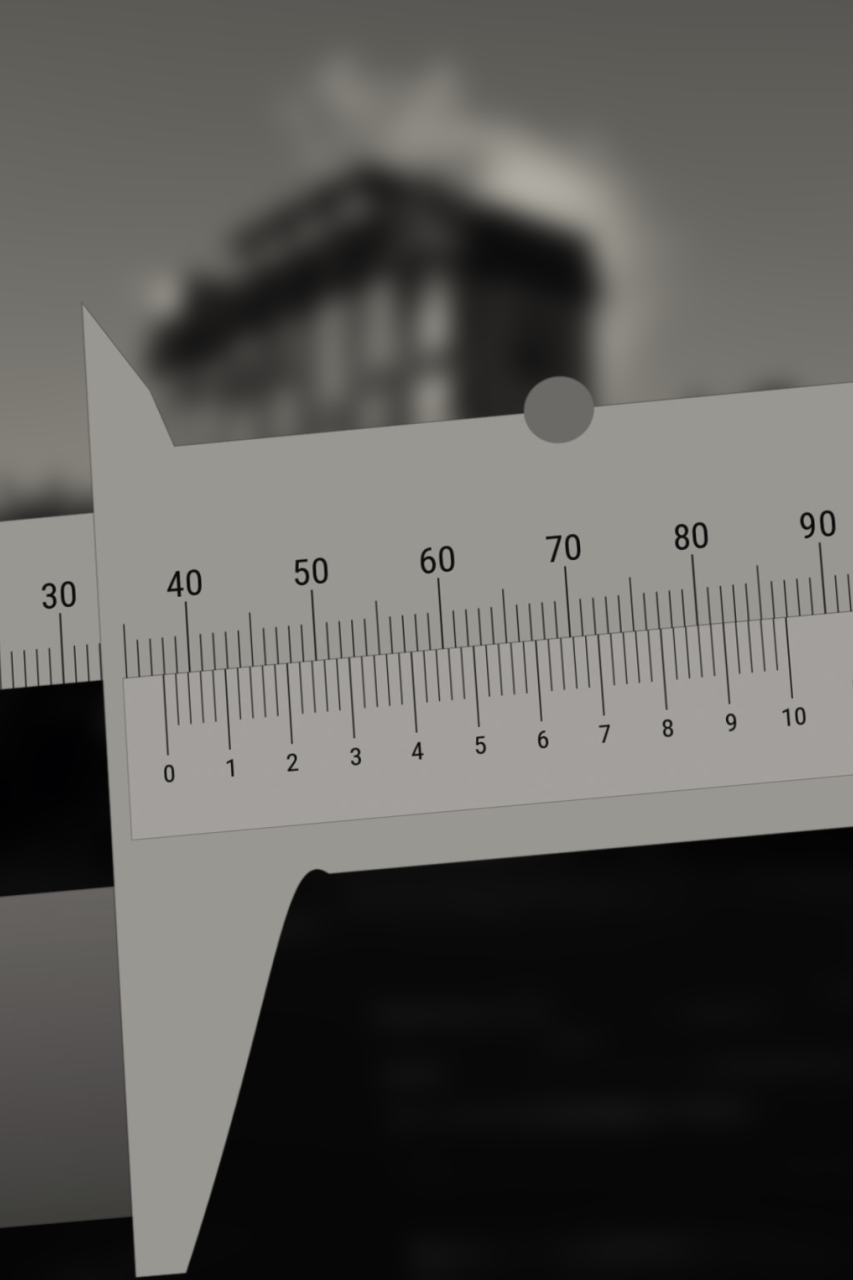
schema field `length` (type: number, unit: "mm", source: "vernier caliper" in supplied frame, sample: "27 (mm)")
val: 37.9 (mm)
